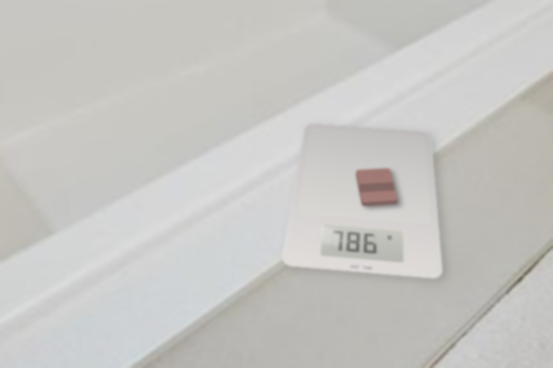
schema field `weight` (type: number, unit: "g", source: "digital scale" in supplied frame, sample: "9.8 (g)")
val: 786 (g)
